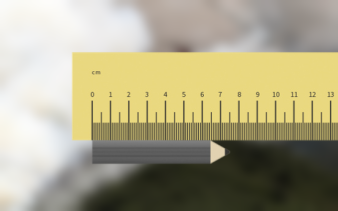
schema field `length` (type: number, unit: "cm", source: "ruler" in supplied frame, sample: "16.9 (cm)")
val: 7.5 (cm)
